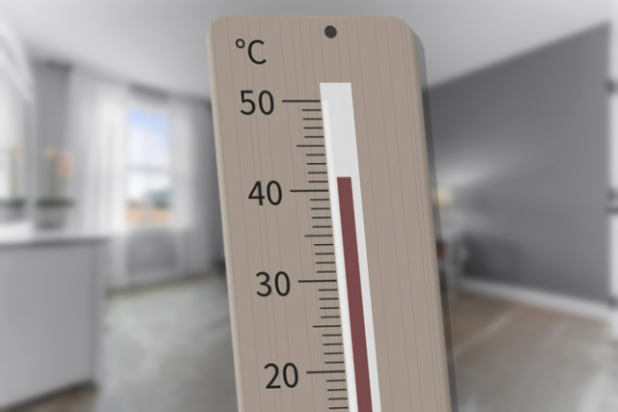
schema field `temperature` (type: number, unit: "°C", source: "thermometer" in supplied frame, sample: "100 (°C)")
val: 41.5 (°C)
